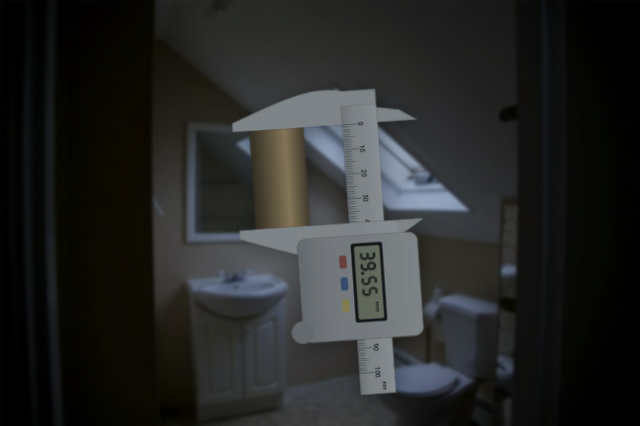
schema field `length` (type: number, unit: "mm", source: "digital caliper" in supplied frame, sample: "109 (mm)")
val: 39.55 (mm)
